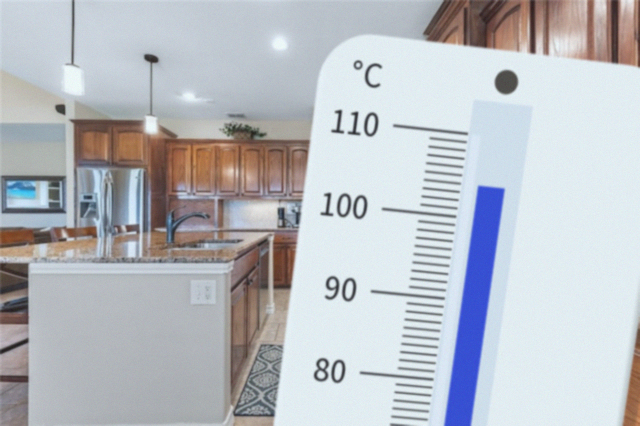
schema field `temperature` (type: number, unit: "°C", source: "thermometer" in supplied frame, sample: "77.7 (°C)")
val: 104 (°C)
